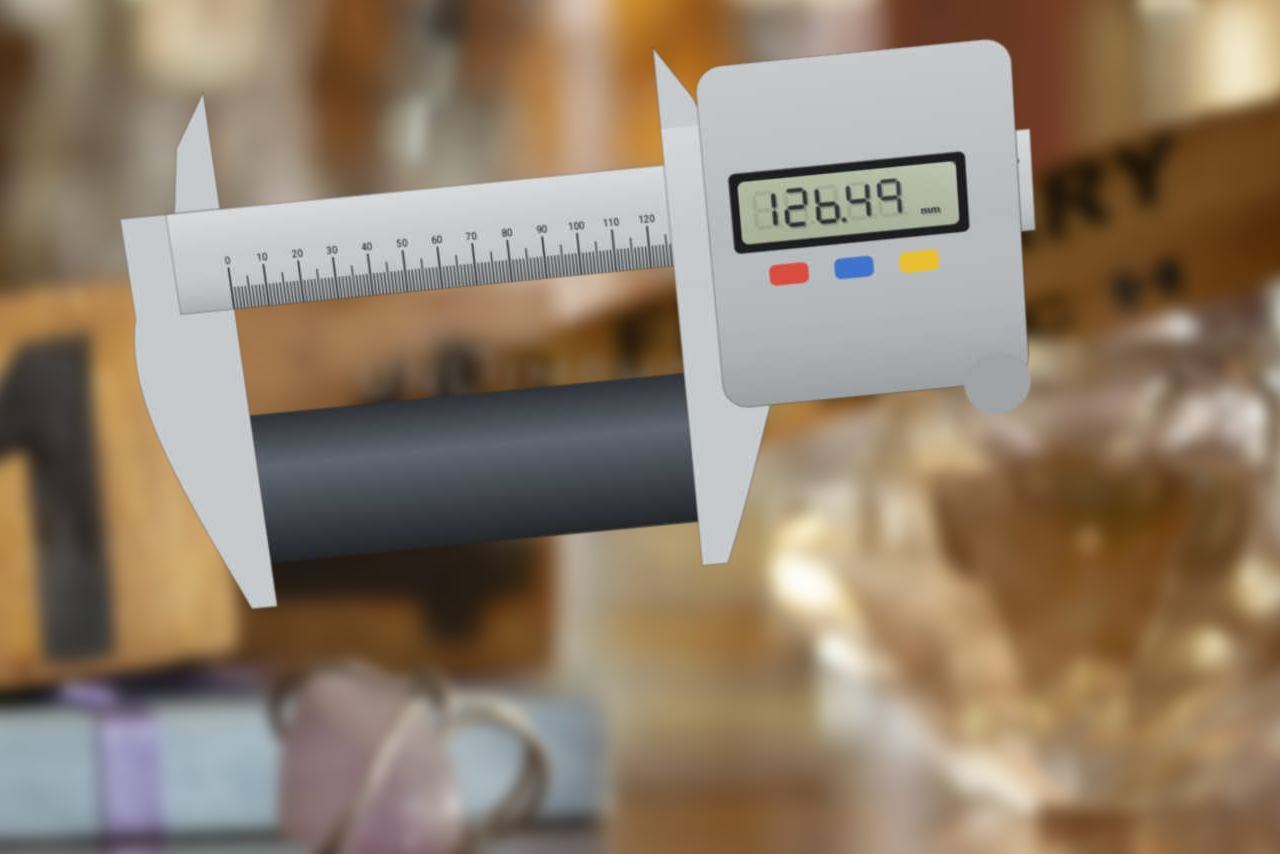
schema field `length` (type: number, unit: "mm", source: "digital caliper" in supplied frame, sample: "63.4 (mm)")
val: 126.49 (mm)
